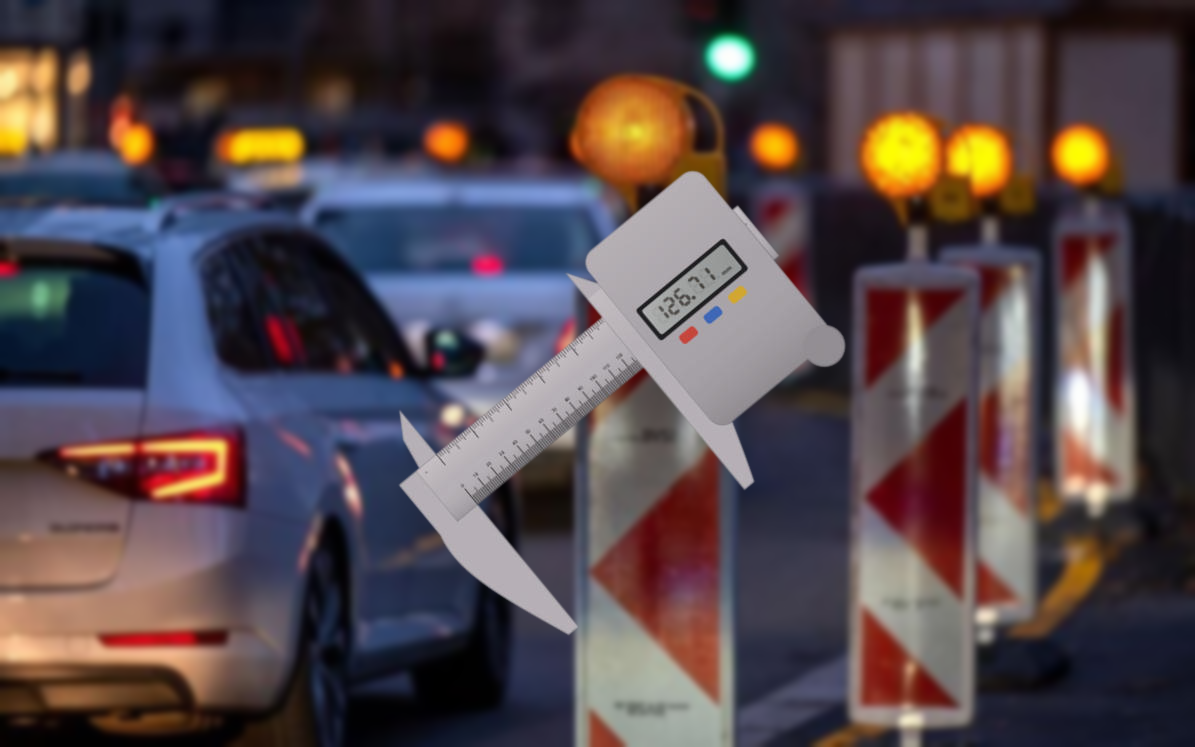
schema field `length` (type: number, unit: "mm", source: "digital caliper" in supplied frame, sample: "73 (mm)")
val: 126.71 (mm)
